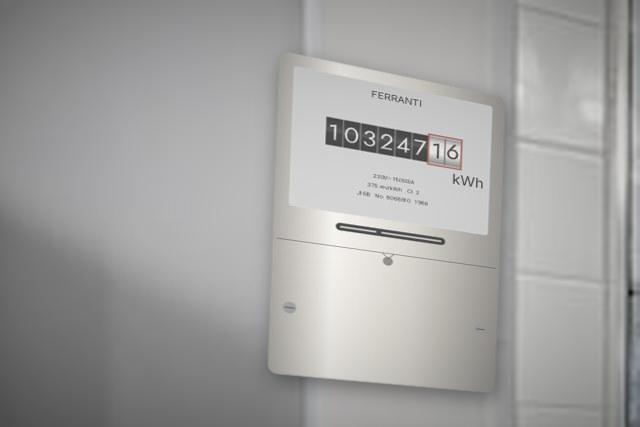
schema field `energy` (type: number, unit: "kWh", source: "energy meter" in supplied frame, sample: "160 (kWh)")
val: 103247.16 (kWh)
